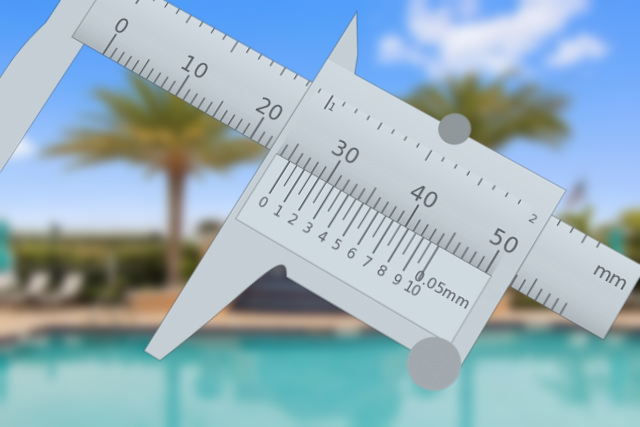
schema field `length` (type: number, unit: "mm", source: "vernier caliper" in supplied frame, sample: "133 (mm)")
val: 25.2 (mm)
